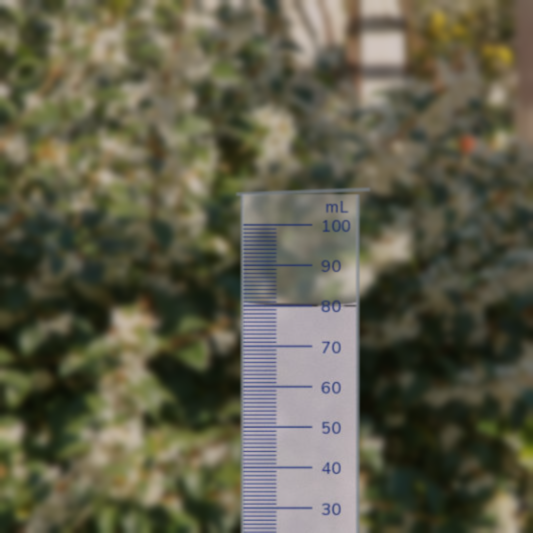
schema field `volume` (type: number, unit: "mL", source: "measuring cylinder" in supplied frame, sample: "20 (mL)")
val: 80 (mL)
